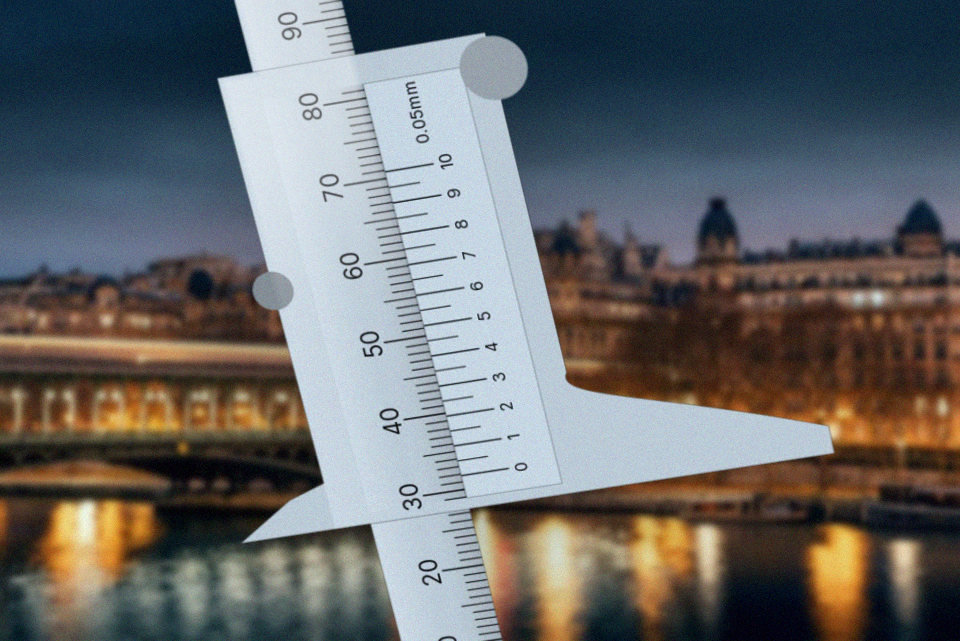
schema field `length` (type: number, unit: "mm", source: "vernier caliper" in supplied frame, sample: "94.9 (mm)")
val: 31.8 (mm)
